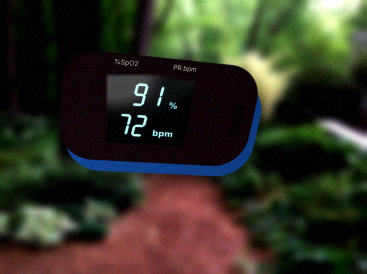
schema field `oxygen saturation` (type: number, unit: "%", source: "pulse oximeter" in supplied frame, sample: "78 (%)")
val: 91 (%)
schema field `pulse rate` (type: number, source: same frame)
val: 72 (bpm)
